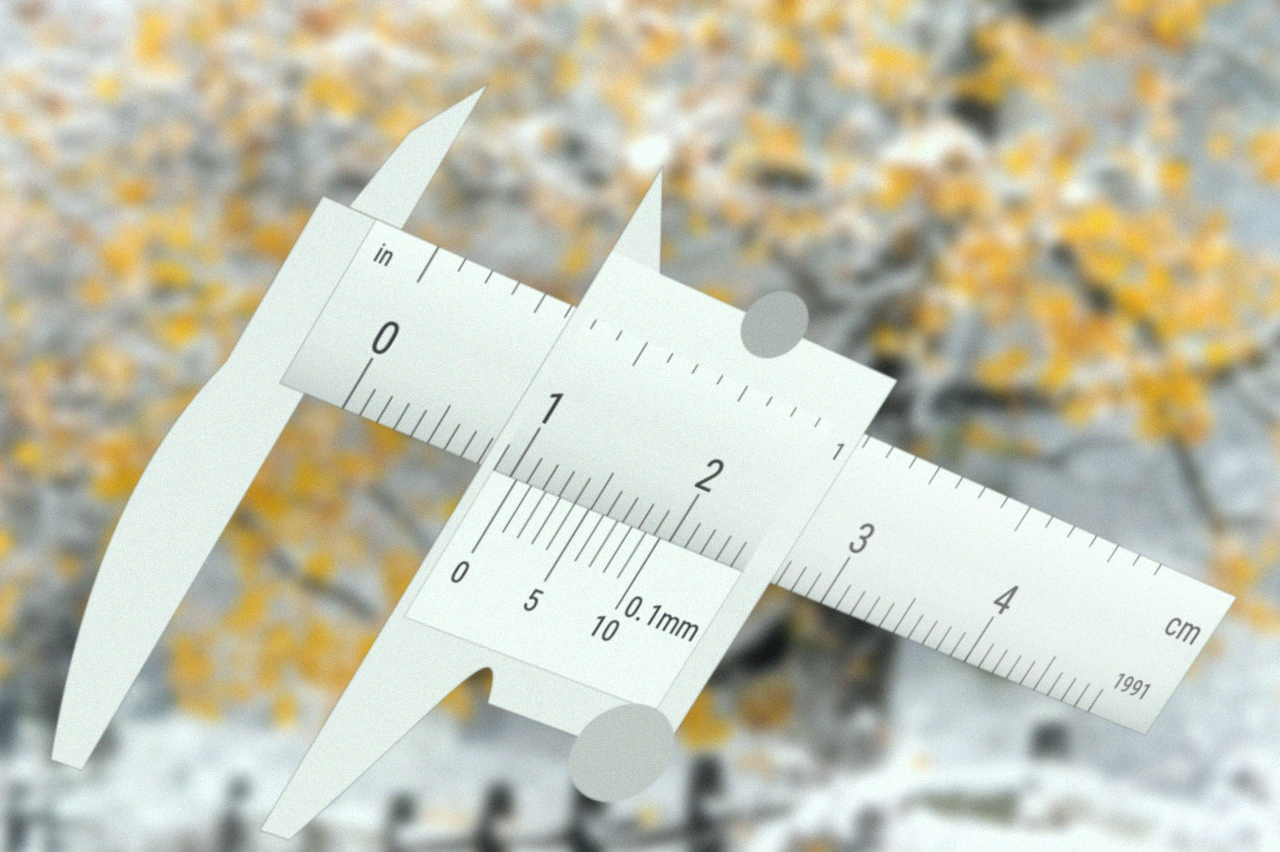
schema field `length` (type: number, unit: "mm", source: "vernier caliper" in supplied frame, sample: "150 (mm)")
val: 10.4 (mm)
